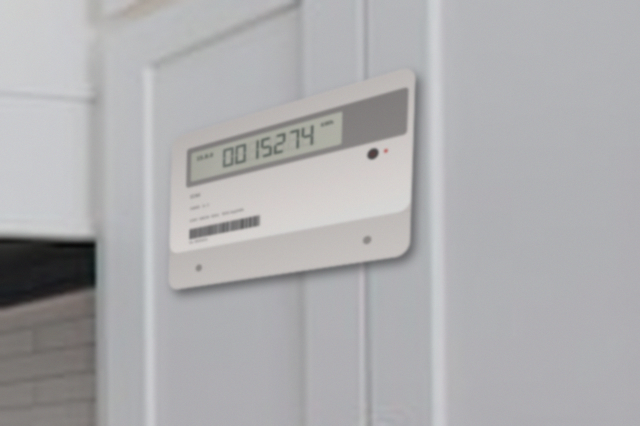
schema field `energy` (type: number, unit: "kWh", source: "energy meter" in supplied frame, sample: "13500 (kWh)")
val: 15274 (kWh)
